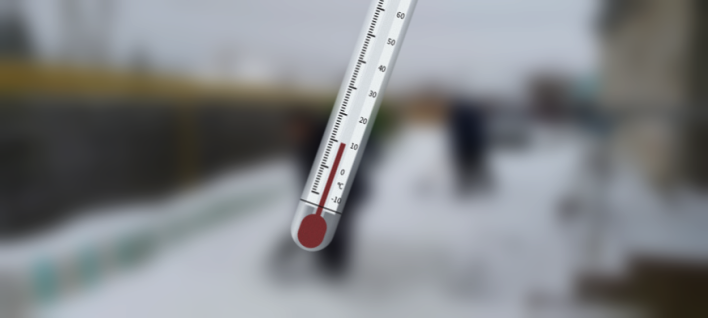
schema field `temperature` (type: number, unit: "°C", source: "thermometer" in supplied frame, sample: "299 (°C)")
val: 10 (°C)
